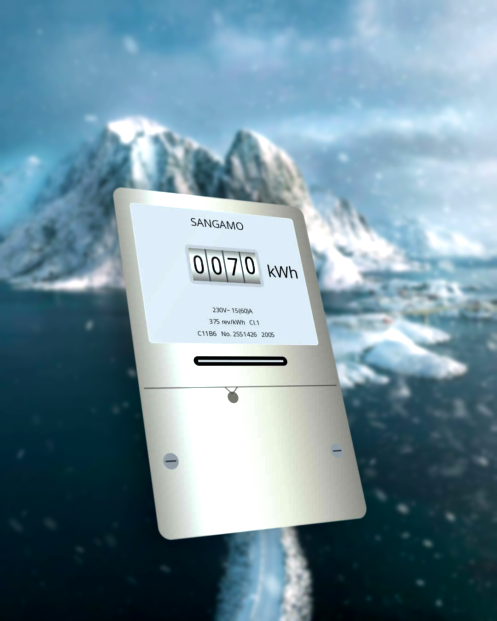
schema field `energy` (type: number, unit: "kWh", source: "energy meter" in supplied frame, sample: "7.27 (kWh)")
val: 70 (kWh)
